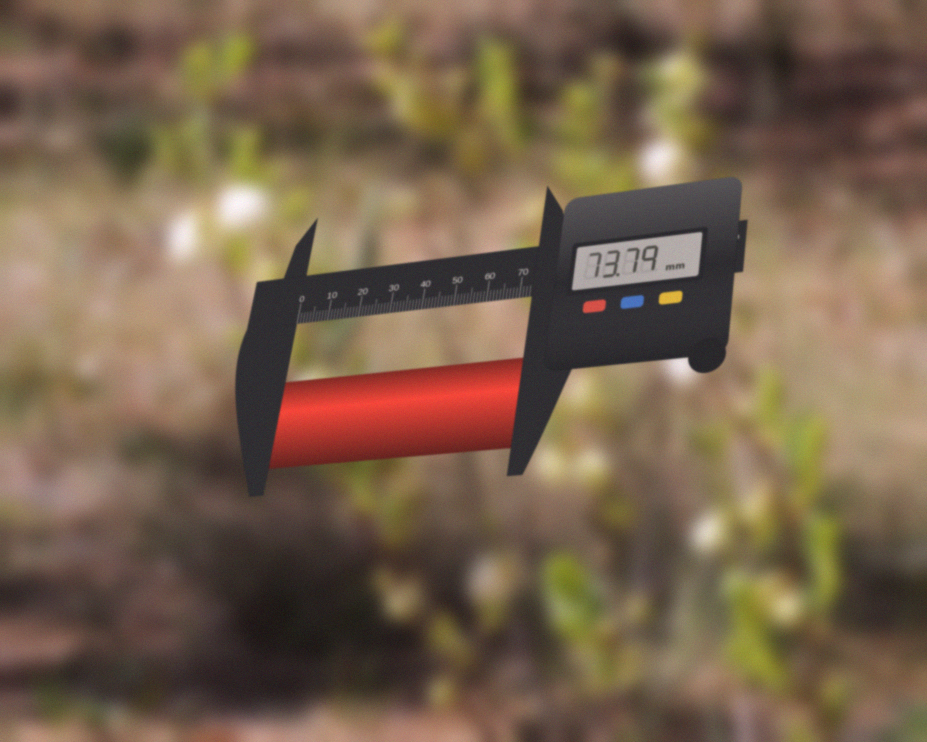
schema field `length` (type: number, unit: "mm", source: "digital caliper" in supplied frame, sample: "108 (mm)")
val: 73.79 (mm)
